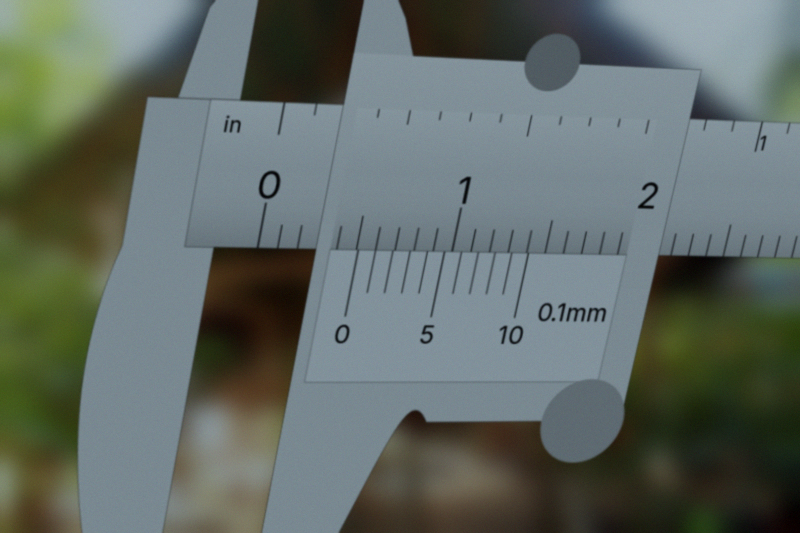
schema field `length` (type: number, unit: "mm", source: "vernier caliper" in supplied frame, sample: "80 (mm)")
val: 5.1 (mm)
